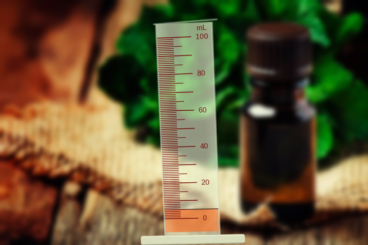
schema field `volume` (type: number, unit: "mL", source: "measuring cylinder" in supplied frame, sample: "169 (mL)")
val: 5 (mL)
